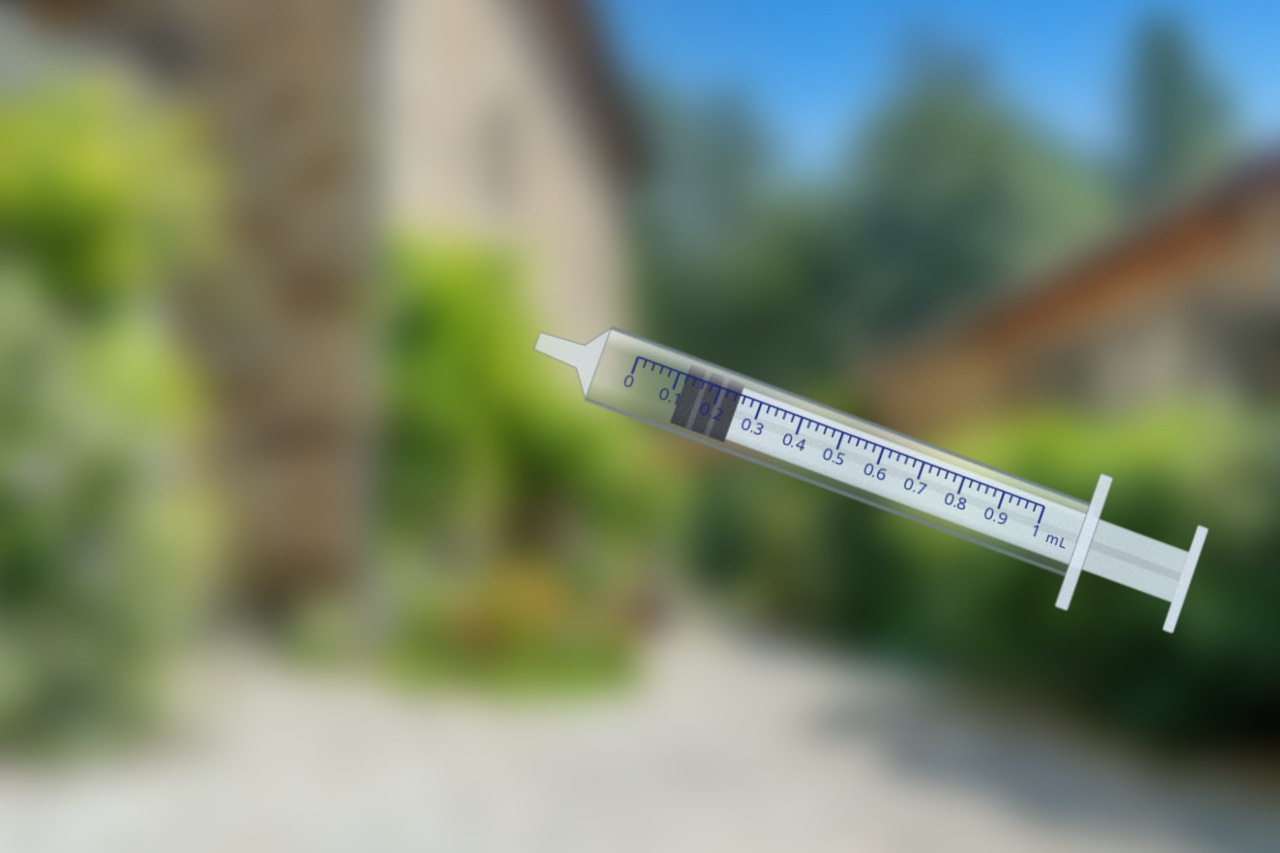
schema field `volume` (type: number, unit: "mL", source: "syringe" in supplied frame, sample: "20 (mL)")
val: 0.12 (mL)
